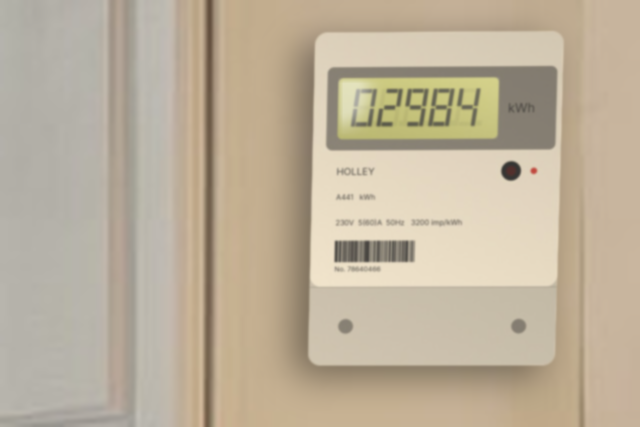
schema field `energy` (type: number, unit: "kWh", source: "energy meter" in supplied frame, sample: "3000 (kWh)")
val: 2984 (kWh)
